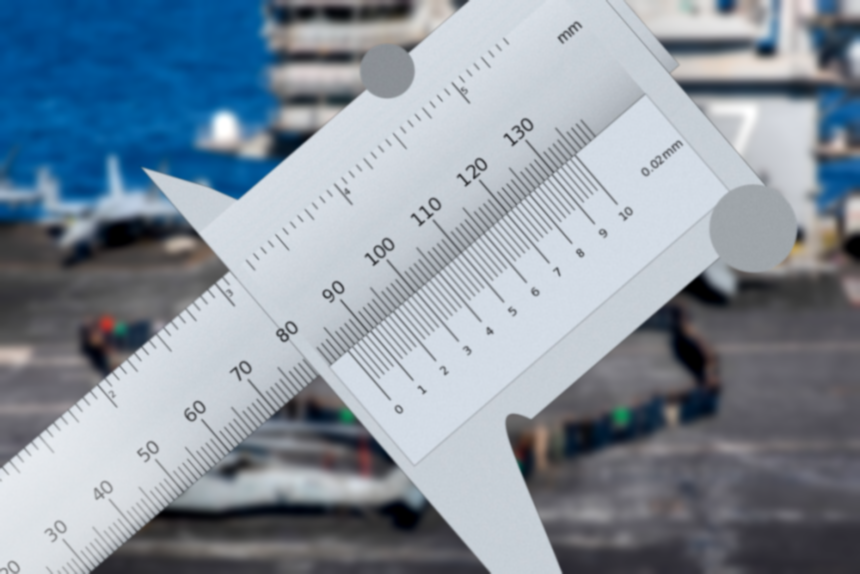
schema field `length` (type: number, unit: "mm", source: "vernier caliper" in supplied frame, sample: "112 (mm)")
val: 85.5 (mm)
